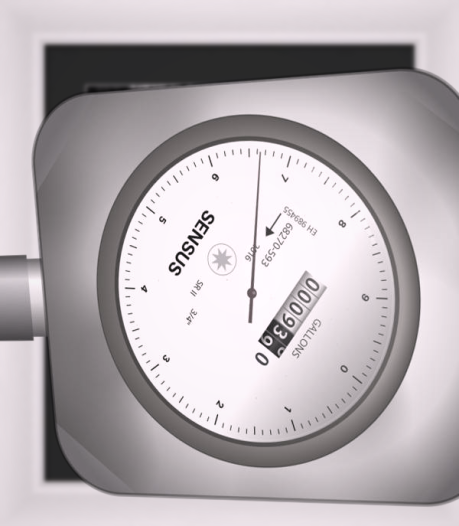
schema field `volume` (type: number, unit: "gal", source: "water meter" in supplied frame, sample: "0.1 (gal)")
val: 9386.6 (gal)
